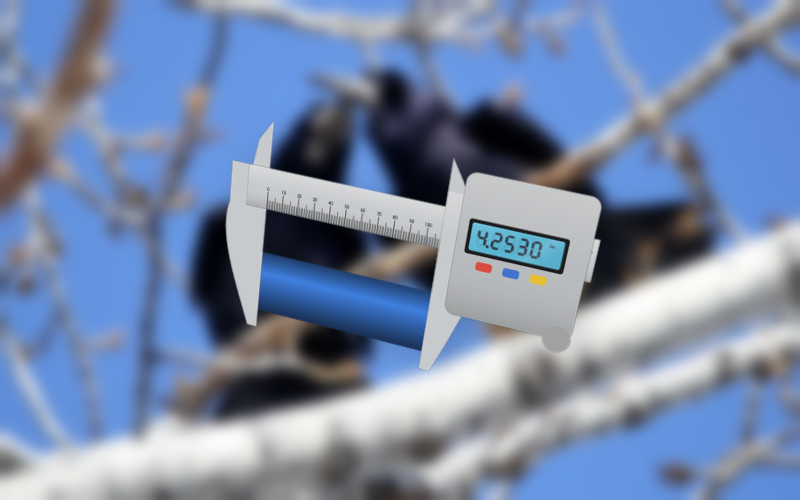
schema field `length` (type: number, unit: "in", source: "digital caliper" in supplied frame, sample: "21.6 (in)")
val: 4.2530 (in)
